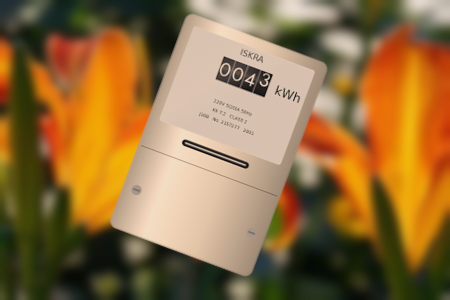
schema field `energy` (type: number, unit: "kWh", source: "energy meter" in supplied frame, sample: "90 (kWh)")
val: 43 (kWh)
